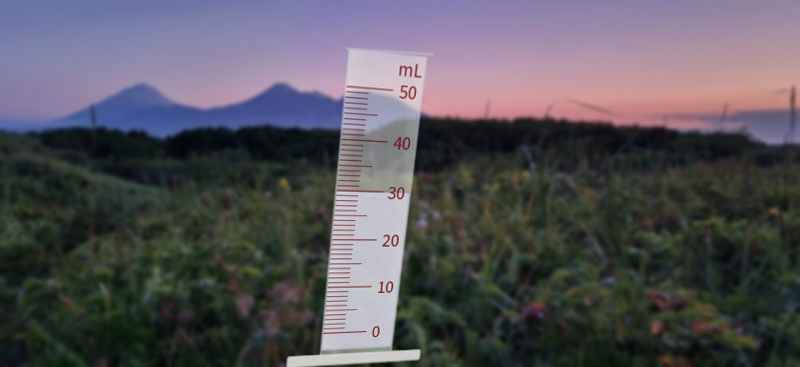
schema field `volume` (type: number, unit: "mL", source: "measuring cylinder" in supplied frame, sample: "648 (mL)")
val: 30 (mL)
